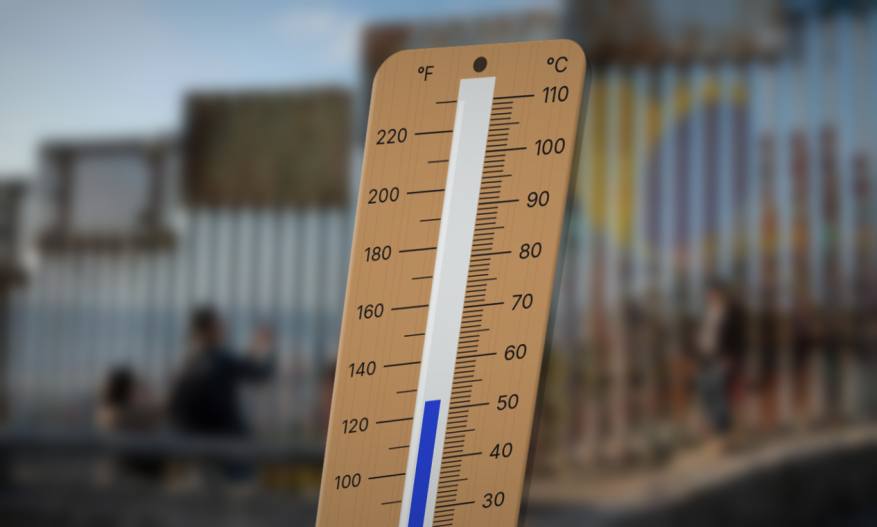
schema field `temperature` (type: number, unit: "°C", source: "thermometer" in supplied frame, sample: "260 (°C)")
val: 52 (°C)
